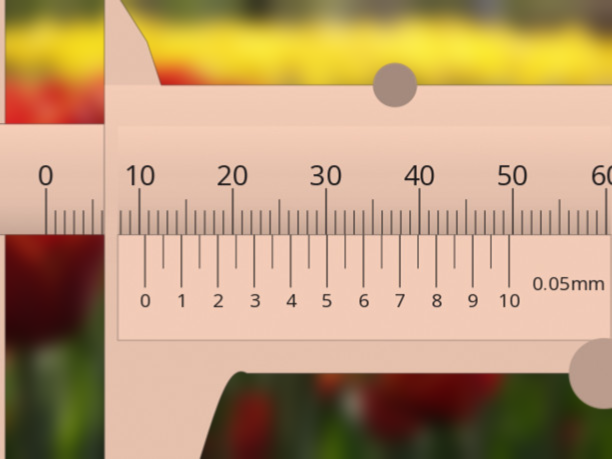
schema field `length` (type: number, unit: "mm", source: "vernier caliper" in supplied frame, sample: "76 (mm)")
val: 10.6 (mm)
